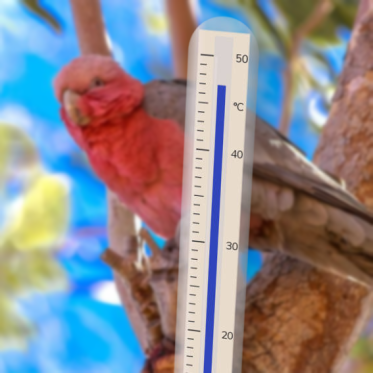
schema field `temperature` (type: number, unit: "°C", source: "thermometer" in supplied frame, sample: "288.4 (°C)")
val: 47 (°C)
